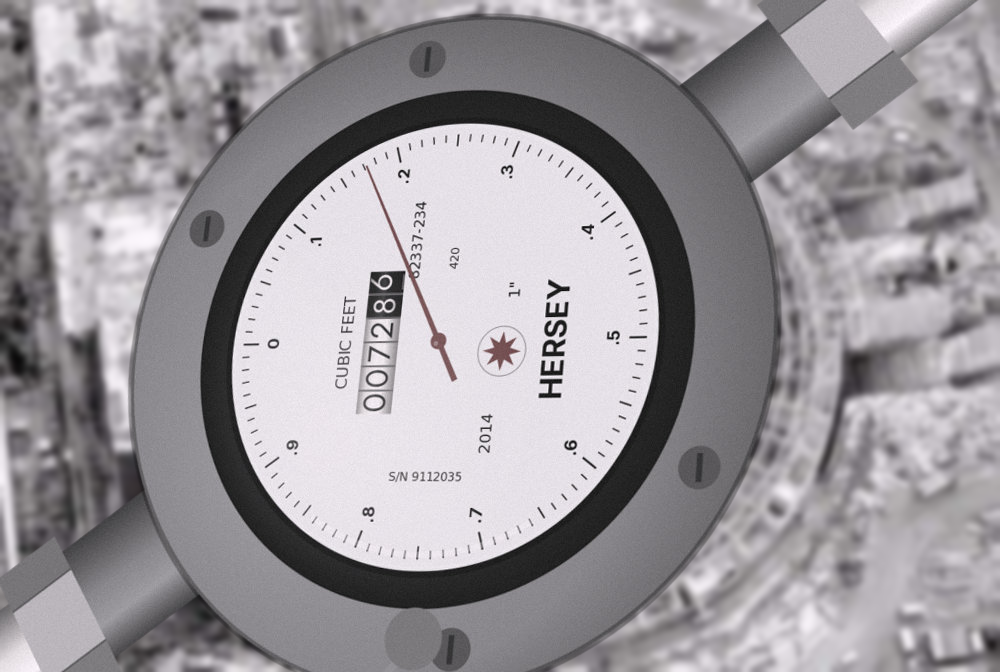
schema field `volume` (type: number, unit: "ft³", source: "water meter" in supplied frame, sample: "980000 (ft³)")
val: 7286.17 (ft³)
